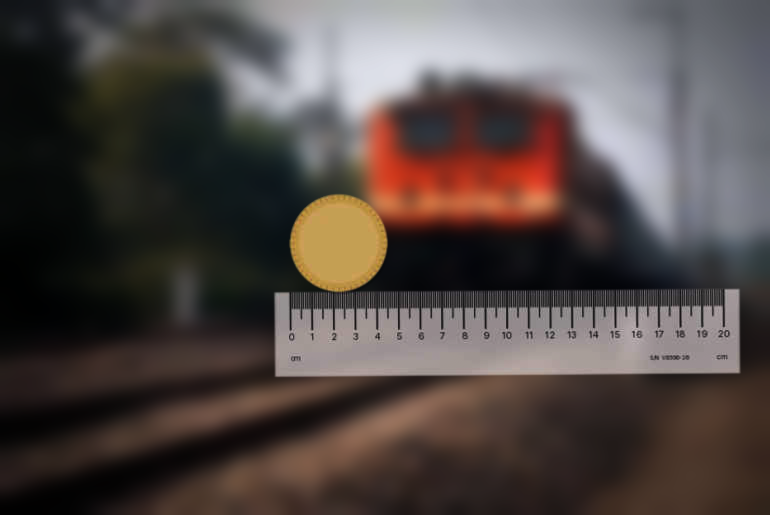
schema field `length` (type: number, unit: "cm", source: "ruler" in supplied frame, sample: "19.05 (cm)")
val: 4.5 (cm)
